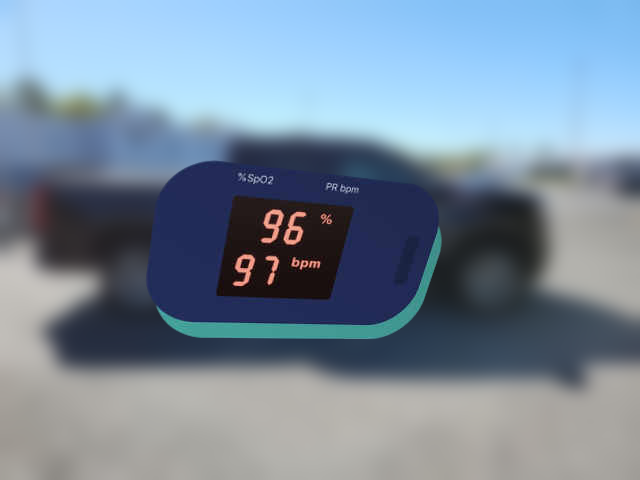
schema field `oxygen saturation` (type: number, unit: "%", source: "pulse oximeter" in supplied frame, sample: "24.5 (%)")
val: 96 (%)
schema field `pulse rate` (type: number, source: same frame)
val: 97 (bpm)
